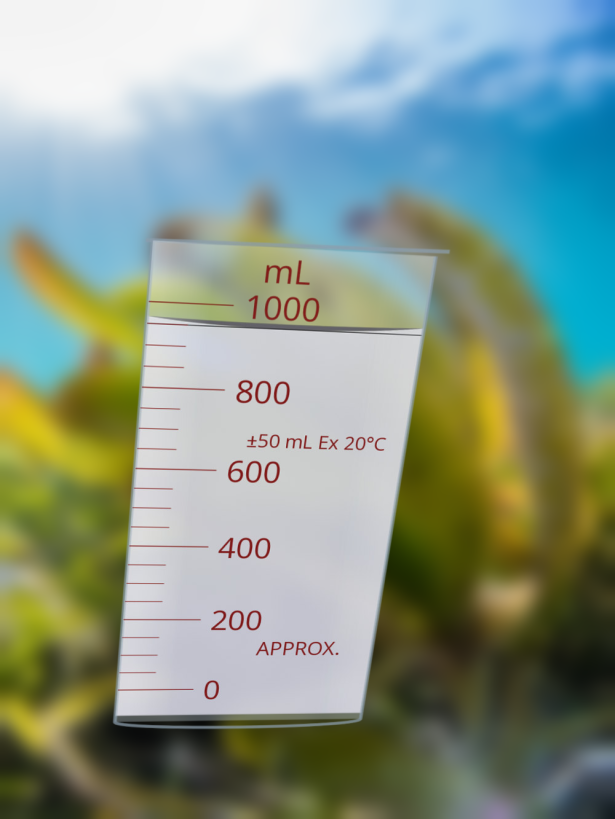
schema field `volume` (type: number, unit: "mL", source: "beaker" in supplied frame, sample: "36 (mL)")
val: 950 (mL)
